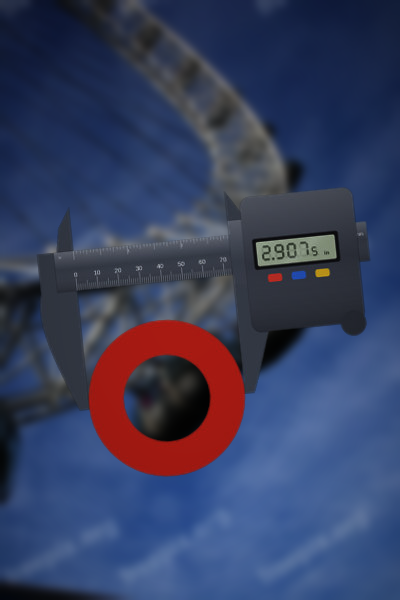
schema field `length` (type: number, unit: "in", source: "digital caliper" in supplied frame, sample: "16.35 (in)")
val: 2.9075 (in)
